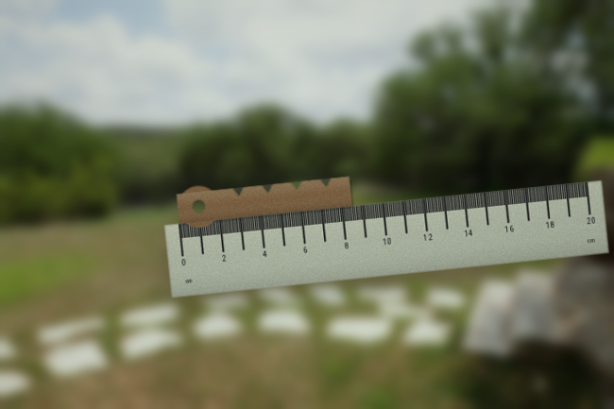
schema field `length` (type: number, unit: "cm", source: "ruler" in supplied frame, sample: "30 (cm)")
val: 8.5 (cm)
